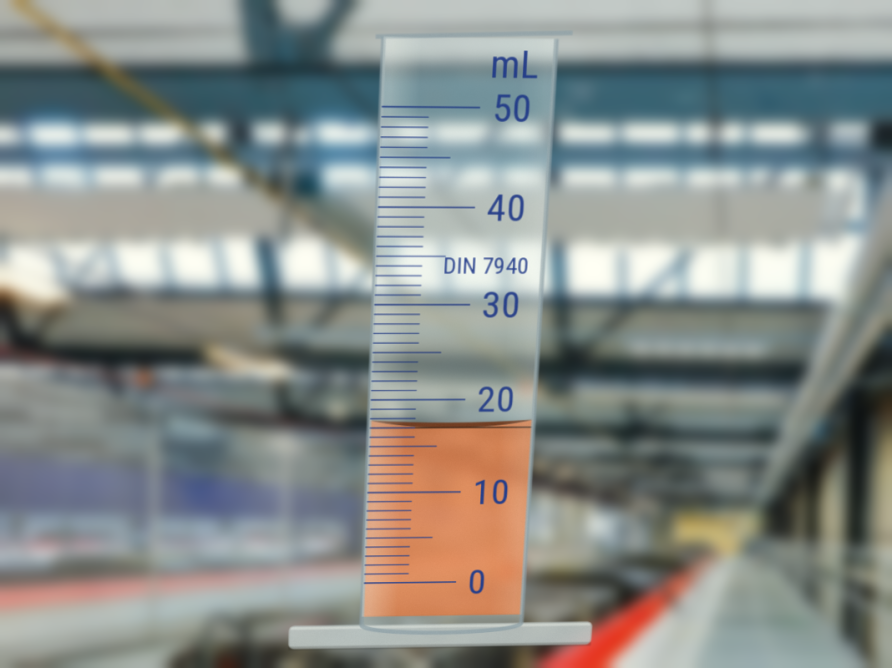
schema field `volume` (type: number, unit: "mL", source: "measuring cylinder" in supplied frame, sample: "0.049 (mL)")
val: 17 (mL)
